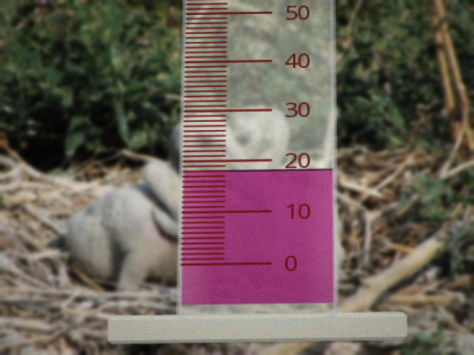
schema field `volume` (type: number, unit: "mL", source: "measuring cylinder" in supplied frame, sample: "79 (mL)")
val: 18 (mL)
